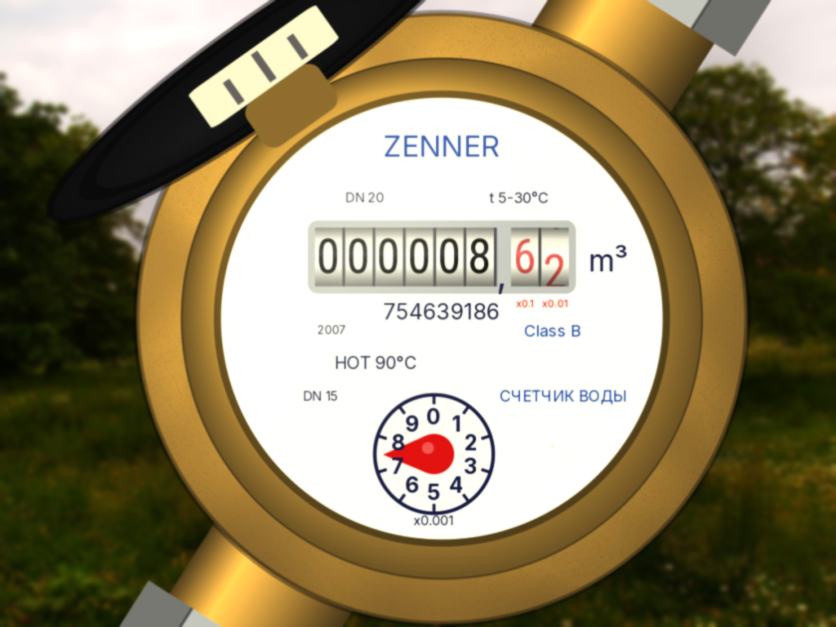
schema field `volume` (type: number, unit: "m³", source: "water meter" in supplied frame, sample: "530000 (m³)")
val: 8.617 (m³)
